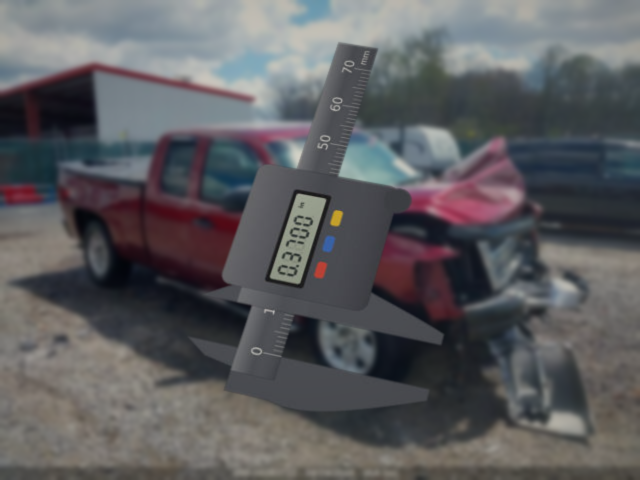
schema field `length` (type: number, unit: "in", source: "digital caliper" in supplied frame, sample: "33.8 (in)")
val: 0.3700 (in)
